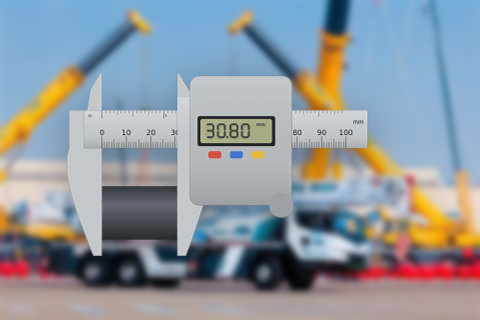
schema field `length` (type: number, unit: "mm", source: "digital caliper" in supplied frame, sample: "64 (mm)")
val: 30.80 (mm)
